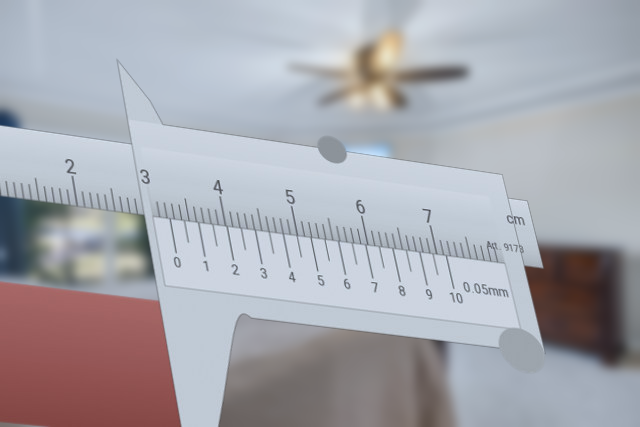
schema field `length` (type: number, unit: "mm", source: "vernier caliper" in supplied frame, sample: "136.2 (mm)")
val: 32.4 (mm)
